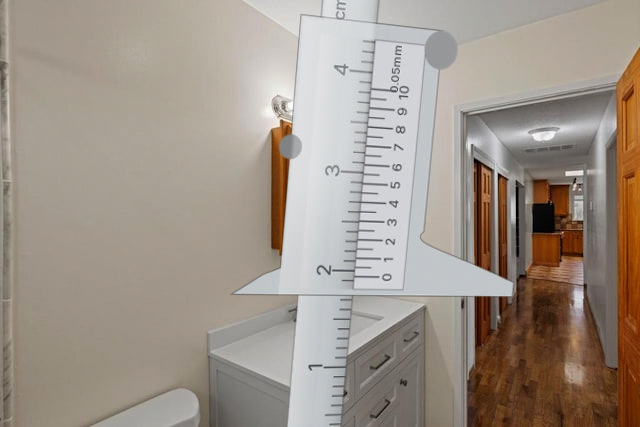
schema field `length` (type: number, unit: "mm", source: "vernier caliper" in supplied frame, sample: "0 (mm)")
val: 19.4 (mm)
